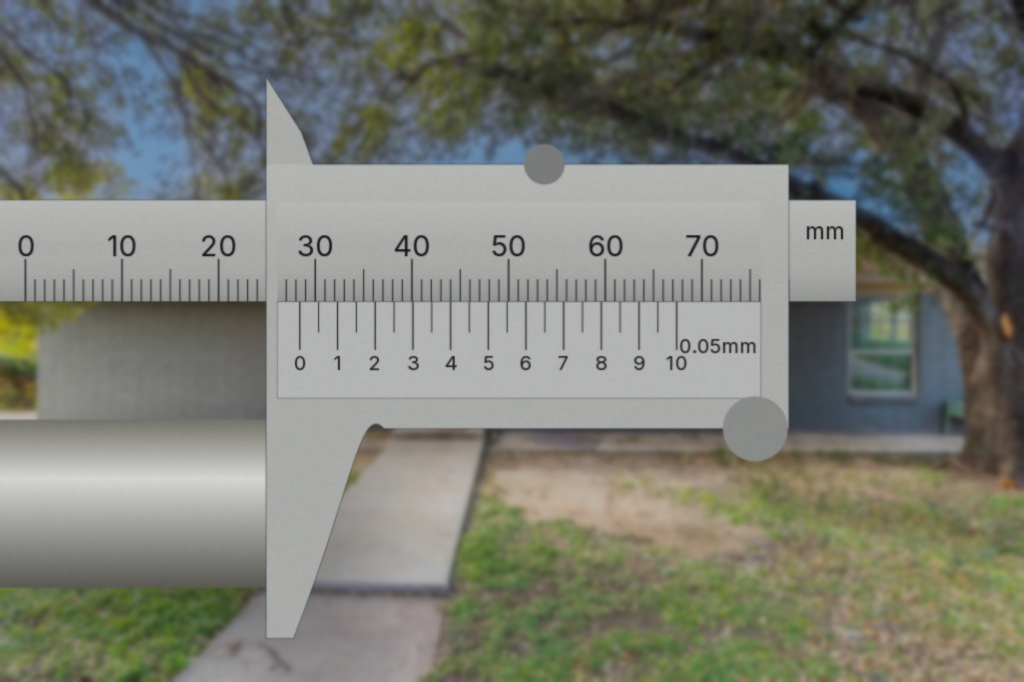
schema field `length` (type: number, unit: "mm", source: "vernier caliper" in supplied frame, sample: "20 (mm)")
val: 28.4 (mm)
